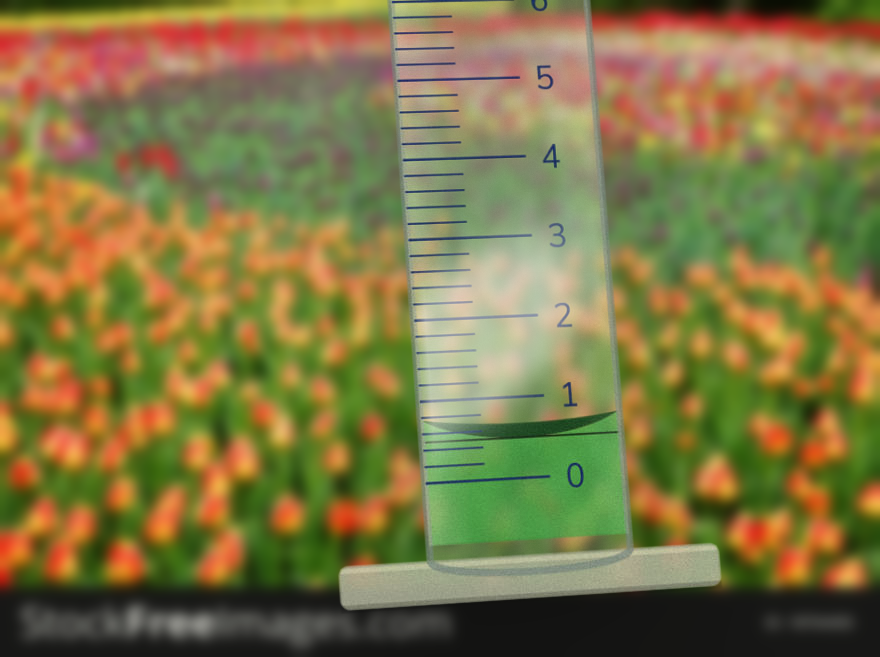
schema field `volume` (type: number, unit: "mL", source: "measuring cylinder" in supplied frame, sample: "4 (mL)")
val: 0.5 (mL)
